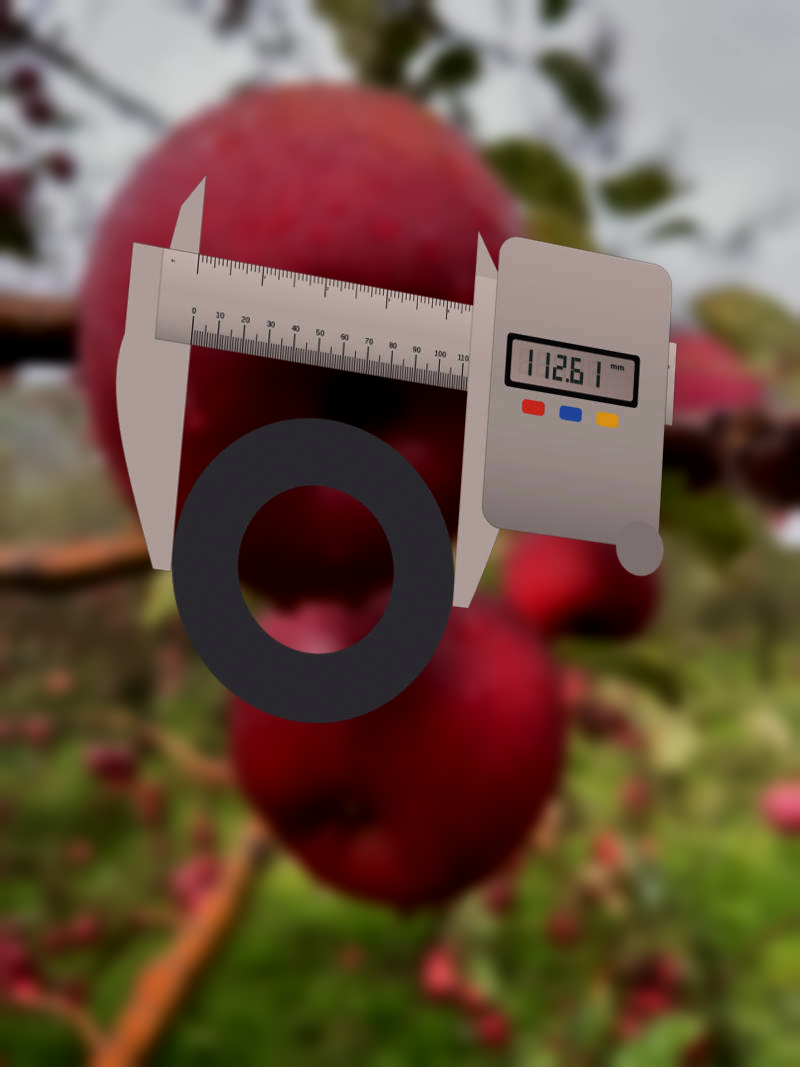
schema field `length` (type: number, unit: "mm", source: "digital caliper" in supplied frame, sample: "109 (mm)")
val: 112.61 (mm)
